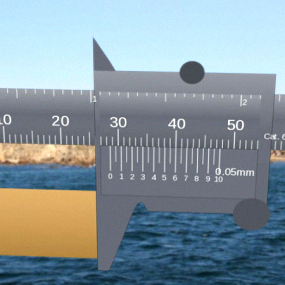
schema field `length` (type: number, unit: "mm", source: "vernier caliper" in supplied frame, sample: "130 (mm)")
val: 28.6 (mm)
